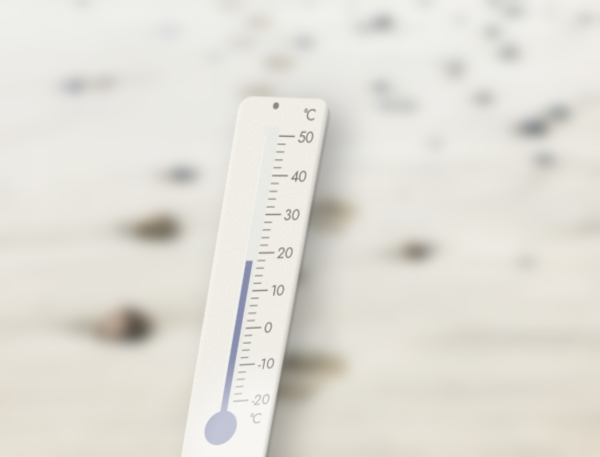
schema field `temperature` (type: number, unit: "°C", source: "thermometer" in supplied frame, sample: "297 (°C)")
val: 18 (°C)
